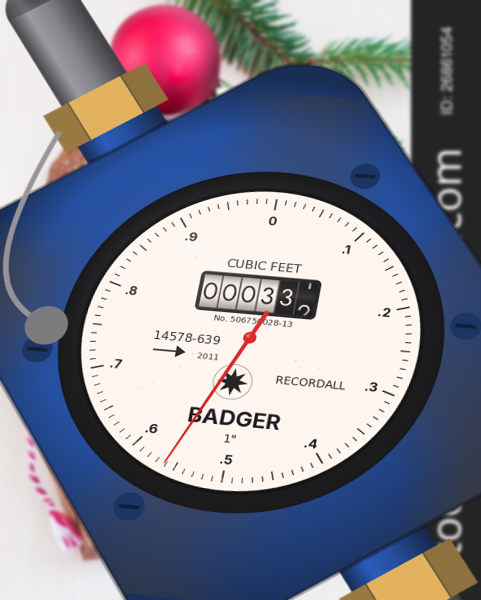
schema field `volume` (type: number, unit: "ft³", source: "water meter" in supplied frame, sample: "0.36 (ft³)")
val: 331.56 (ft³)
